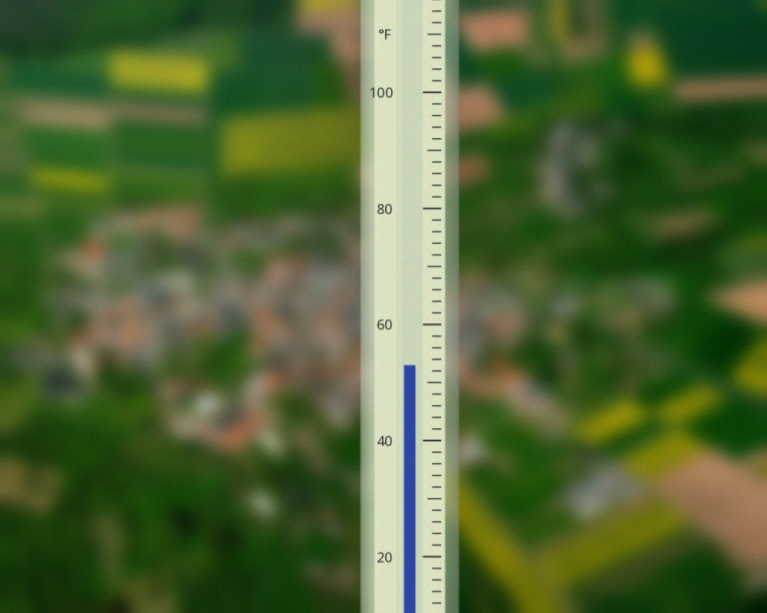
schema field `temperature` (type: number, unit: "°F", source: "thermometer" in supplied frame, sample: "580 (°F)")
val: 53 (°F)
